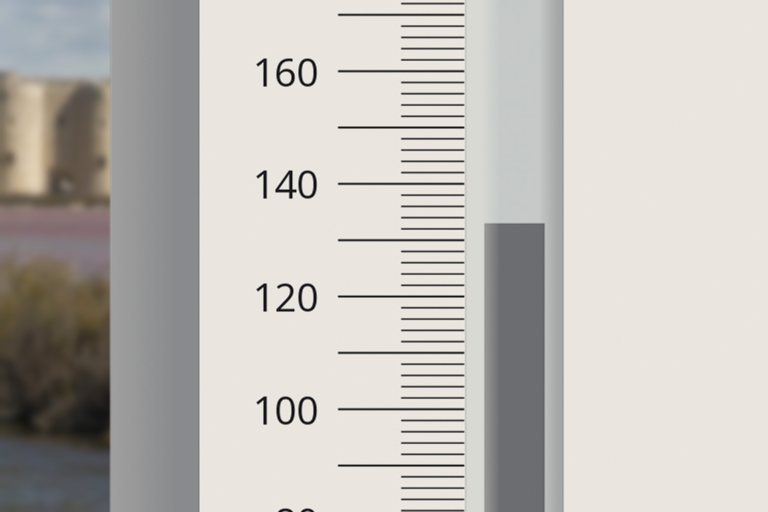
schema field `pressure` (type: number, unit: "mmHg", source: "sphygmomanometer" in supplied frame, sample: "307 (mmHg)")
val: 133 (mmHg)
